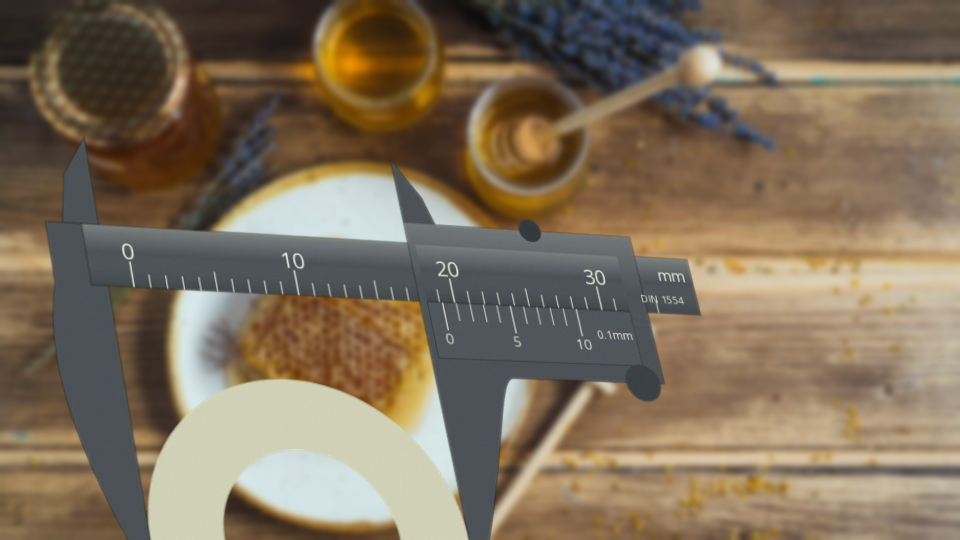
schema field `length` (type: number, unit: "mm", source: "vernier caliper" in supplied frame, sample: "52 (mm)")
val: 19.2 (mm)
